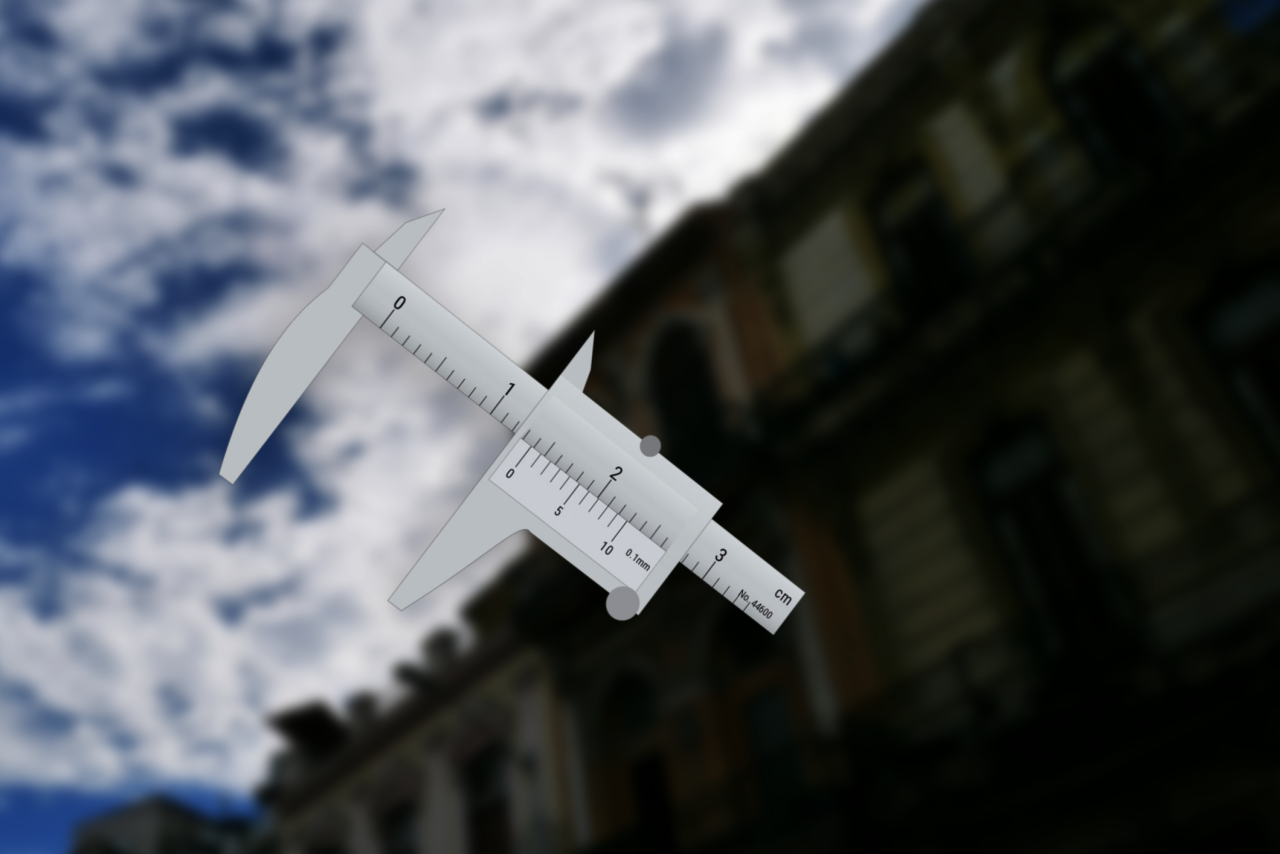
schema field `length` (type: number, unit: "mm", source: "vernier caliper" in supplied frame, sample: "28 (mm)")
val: 13.8 (mm)
